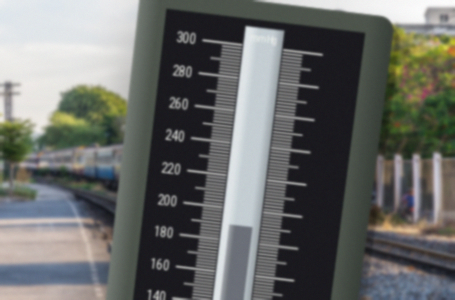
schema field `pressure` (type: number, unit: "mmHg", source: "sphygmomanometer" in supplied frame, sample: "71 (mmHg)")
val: 190 (mmHg)
